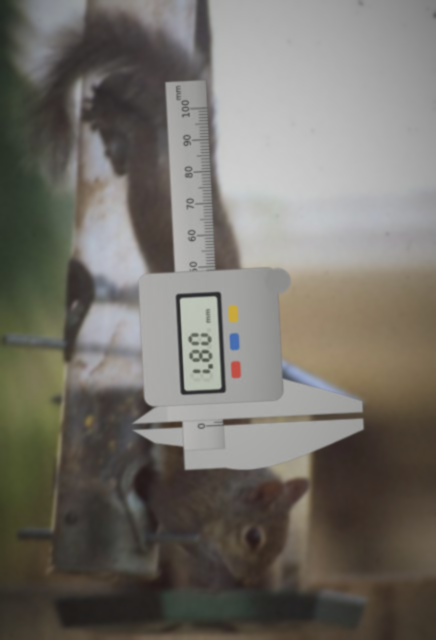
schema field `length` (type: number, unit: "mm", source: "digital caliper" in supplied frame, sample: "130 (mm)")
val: 1.80 (mm)
